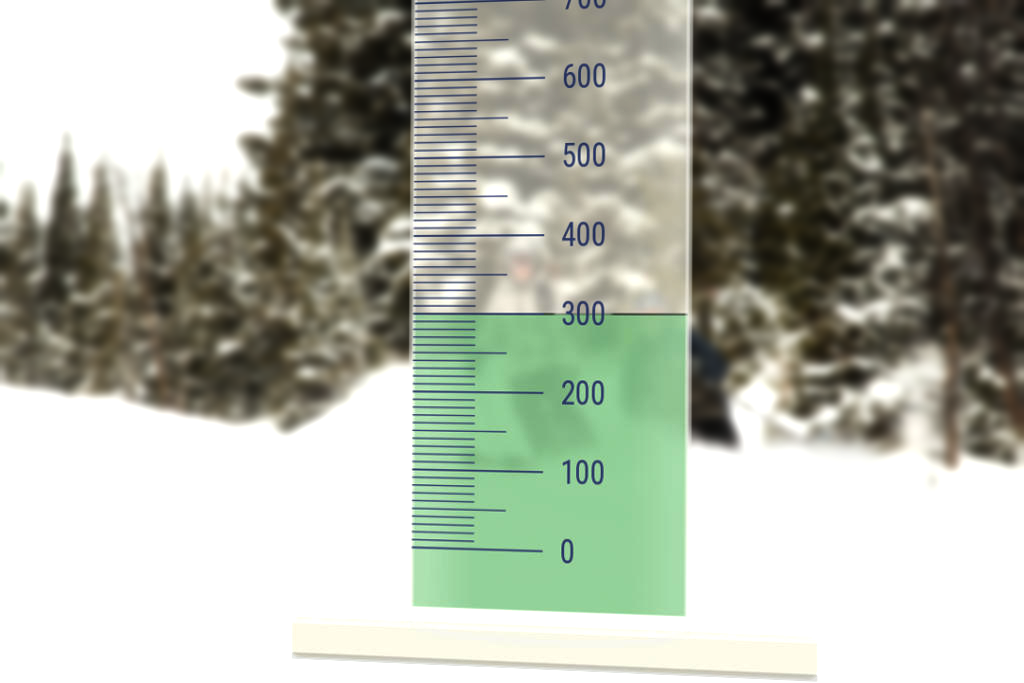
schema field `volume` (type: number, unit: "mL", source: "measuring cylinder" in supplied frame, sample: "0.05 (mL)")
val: 300 (mL)
